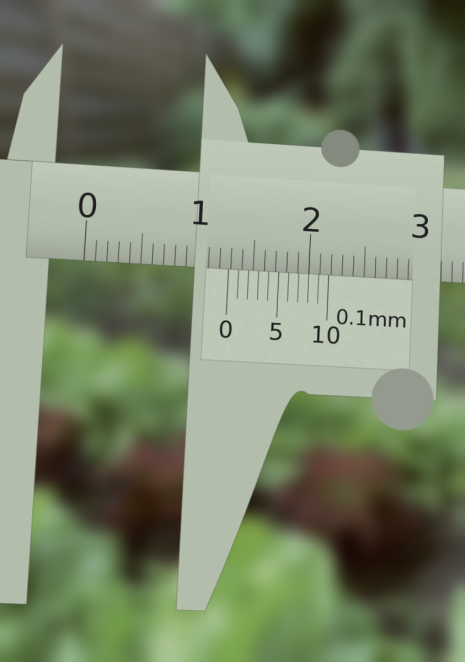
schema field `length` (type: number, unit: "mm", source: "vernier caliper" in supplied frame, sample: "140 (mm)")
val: 12.8 (mm)
